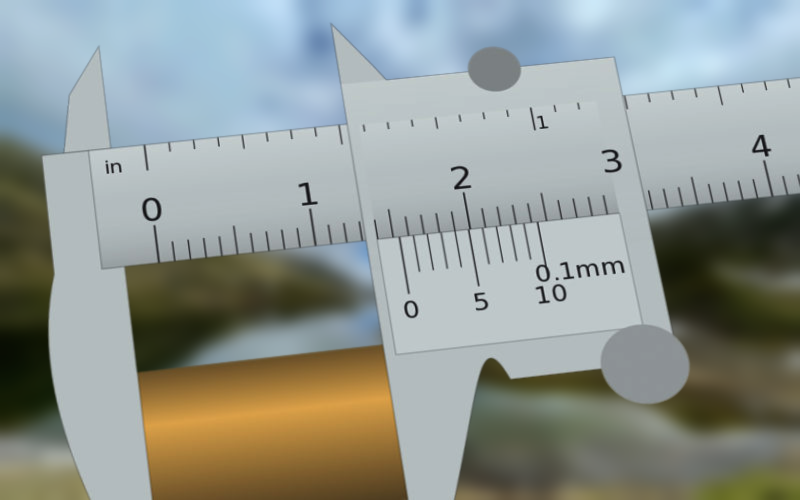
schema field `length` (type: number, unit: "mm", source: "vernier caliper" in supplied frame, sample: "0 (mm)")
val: 15.4 (mm)
